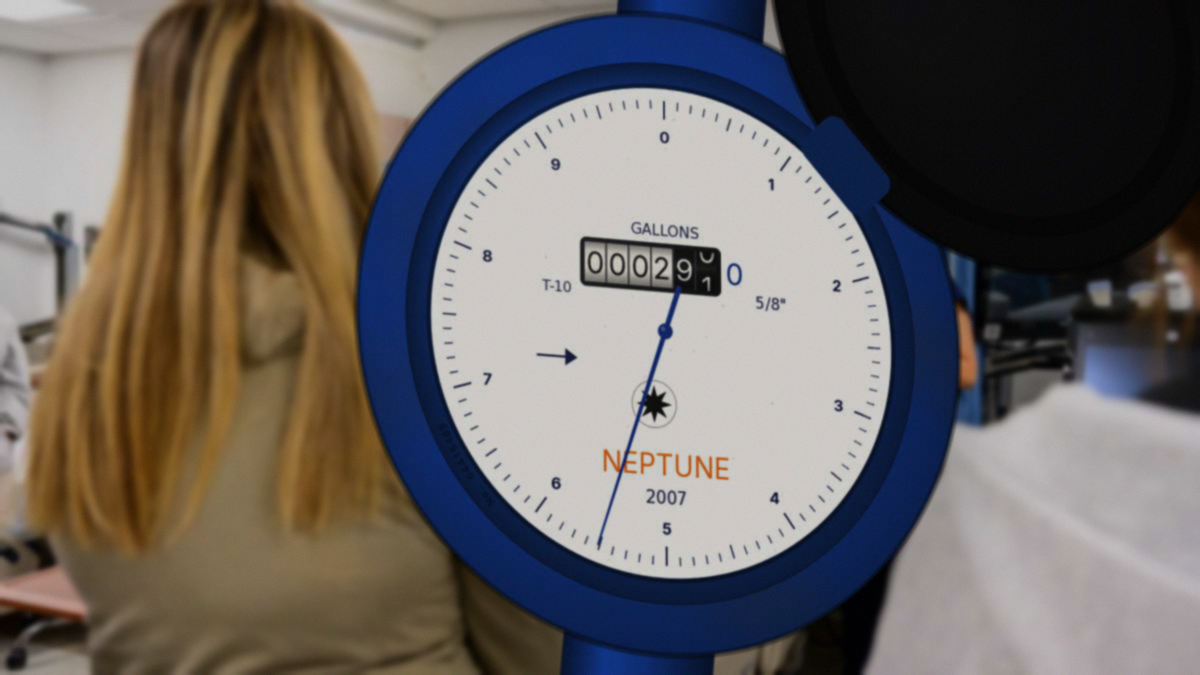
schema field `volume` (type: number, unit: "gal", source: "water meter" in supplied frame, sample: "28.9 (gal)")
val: 2905.5 (gal)
